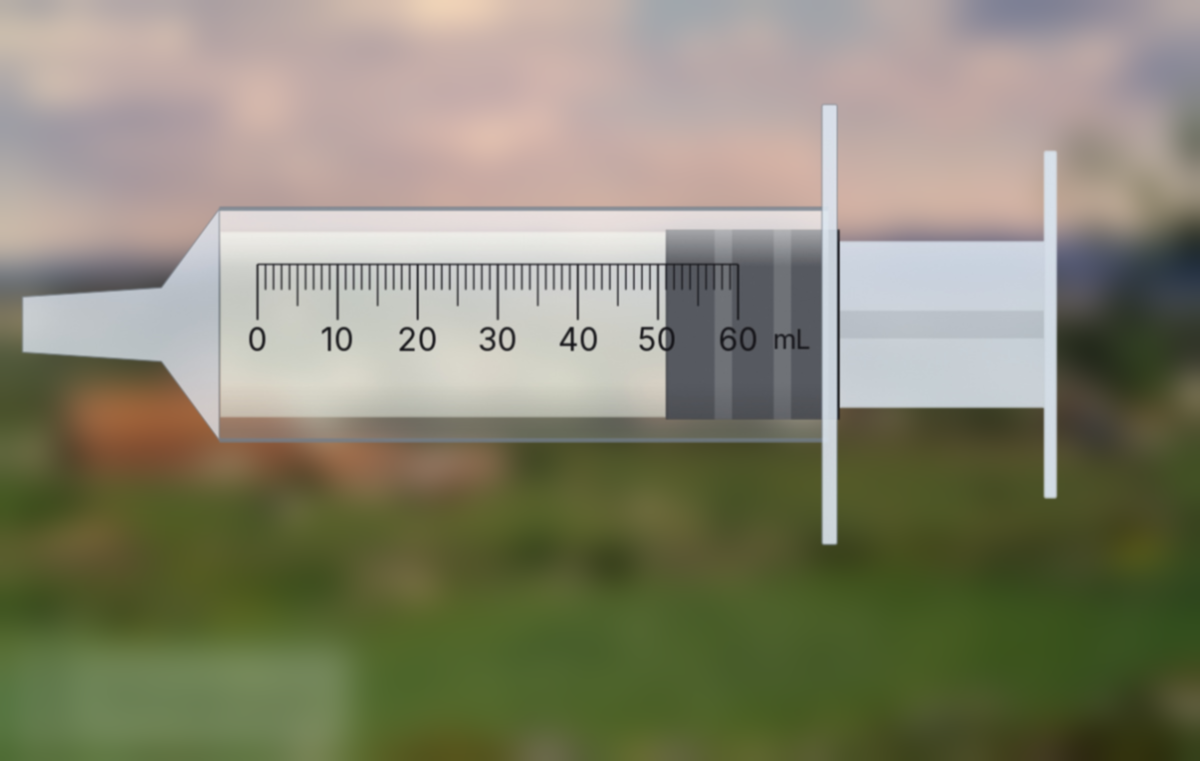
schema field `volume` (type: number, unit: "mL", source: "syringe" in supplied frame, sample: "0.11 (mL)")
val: 51 (mL)
